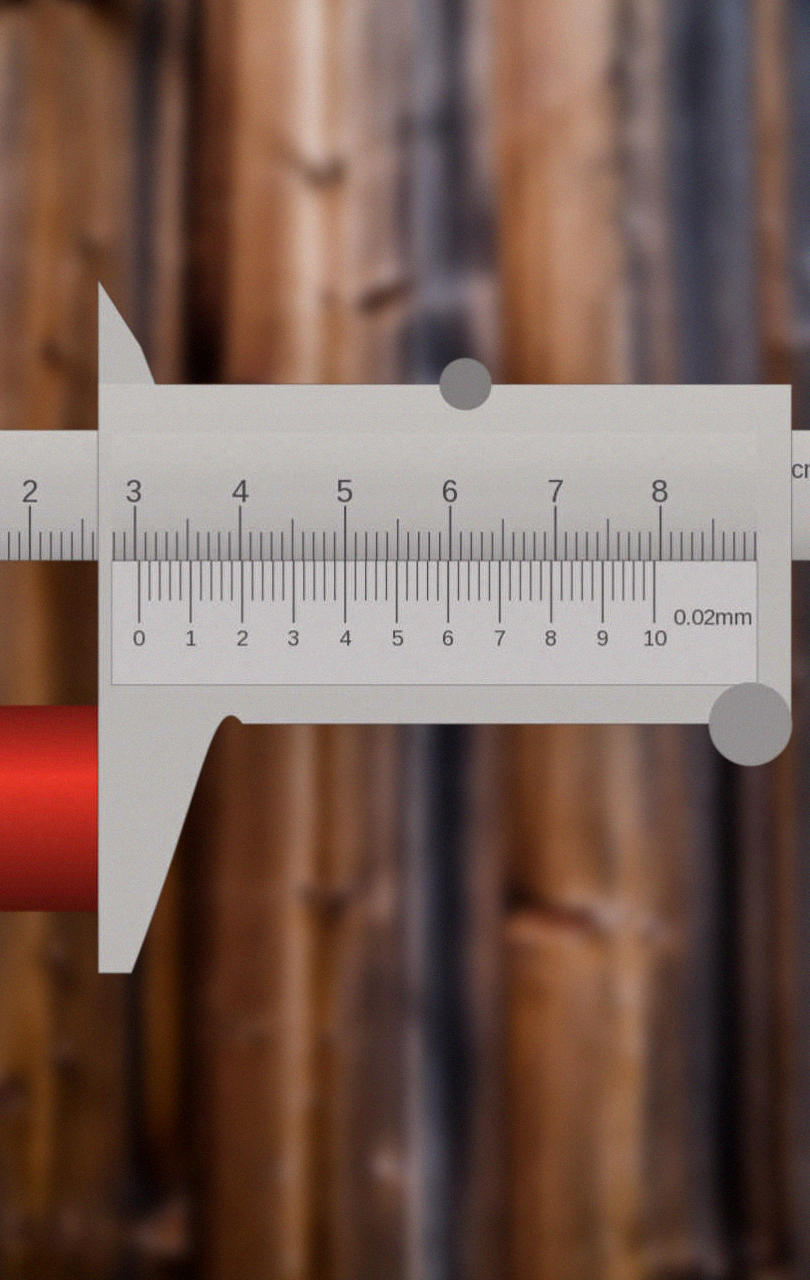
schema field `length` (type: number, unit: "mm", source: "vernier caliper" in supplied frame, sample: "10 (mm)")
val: 30.4 (mm)
